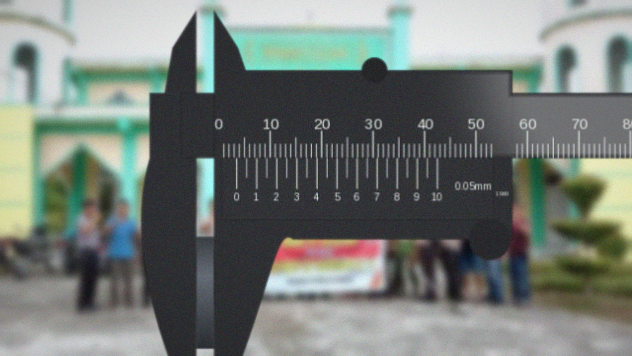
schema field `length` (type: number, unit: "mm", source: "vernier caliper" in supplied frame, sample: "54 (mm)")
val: 3.5 (mm)
